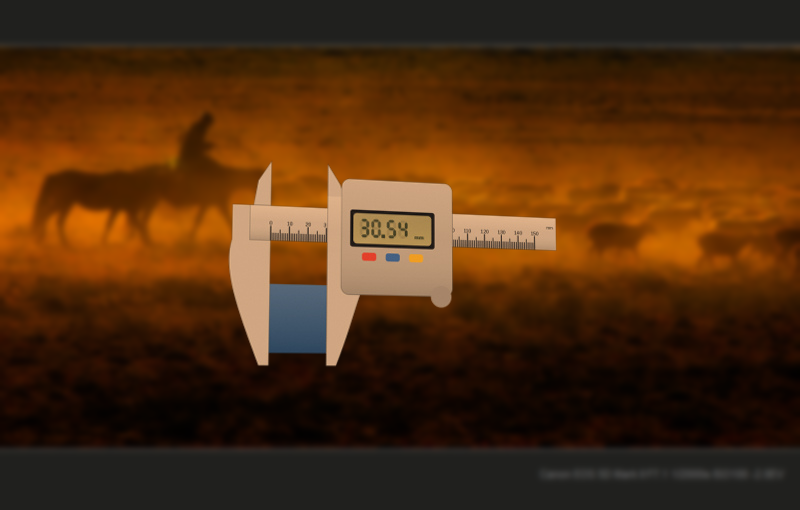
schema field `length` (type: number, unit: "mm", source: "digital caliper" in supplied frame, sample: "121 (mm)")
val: 30.54 (mm)
